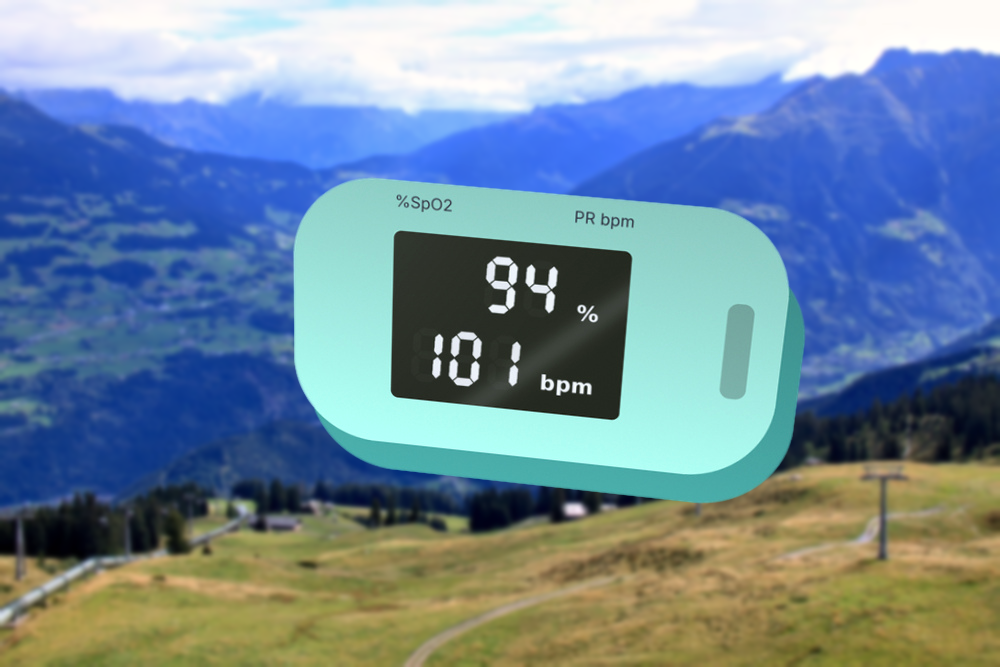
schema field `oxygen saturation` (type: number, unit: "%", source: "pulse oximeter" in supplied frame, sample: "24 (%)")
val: 94 (%)
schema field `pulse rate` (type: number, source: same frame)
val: 101 (bpm)
